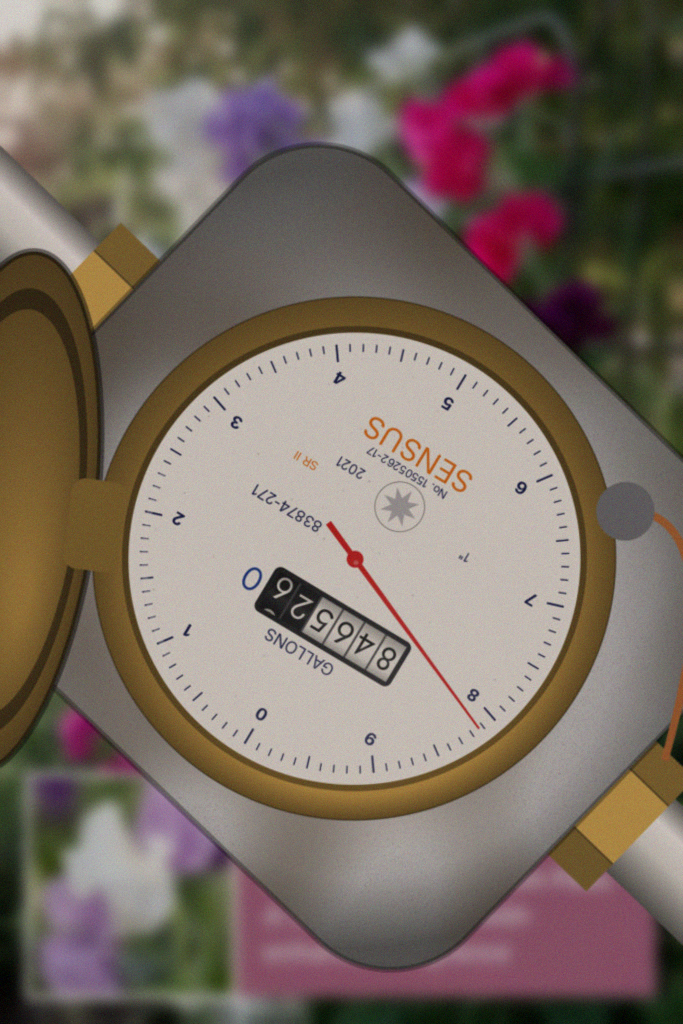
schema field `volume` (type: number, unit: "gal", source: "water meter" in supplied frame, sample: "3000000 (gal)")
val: 8465258.1 (gal)
